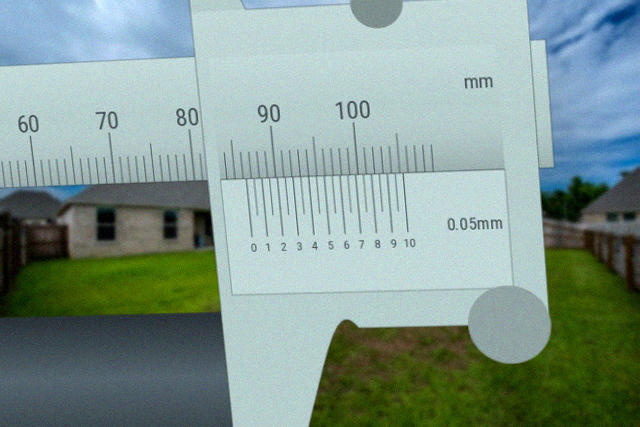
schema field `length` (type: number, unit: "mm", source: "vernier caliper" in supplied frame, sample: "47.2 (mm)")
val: 86.4 (mm)
